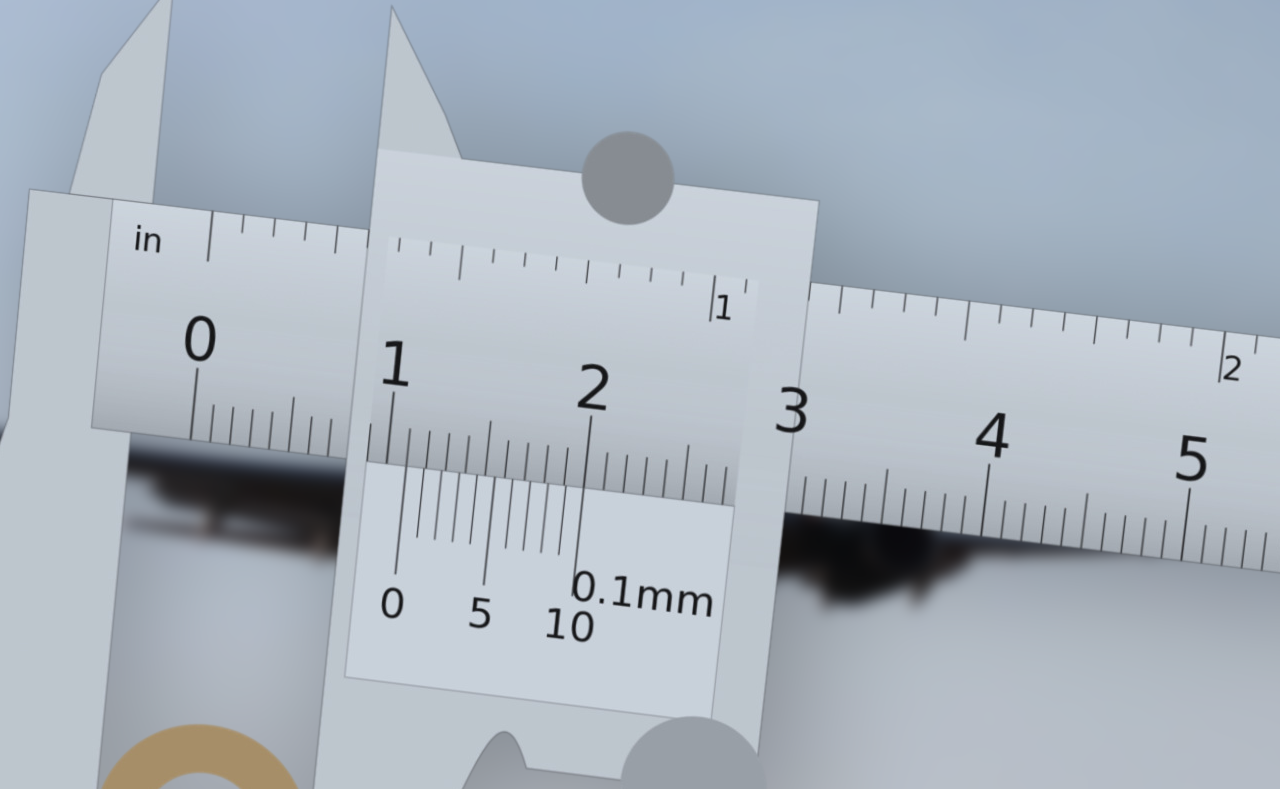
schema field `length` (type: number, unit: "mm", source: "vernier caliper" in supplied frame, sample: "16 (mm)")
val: 11.0 (mm)
